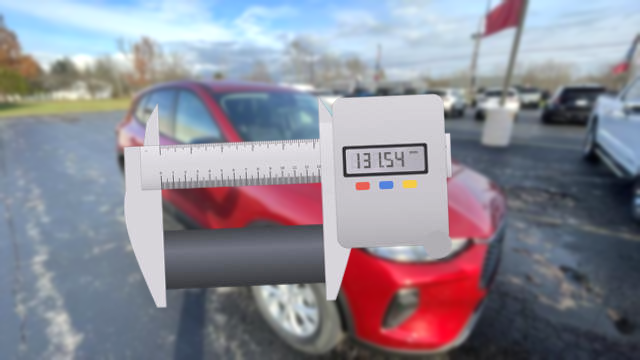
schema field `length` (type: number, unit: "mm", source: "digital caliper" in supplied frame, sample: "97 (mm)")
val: 131.54 (mm)
